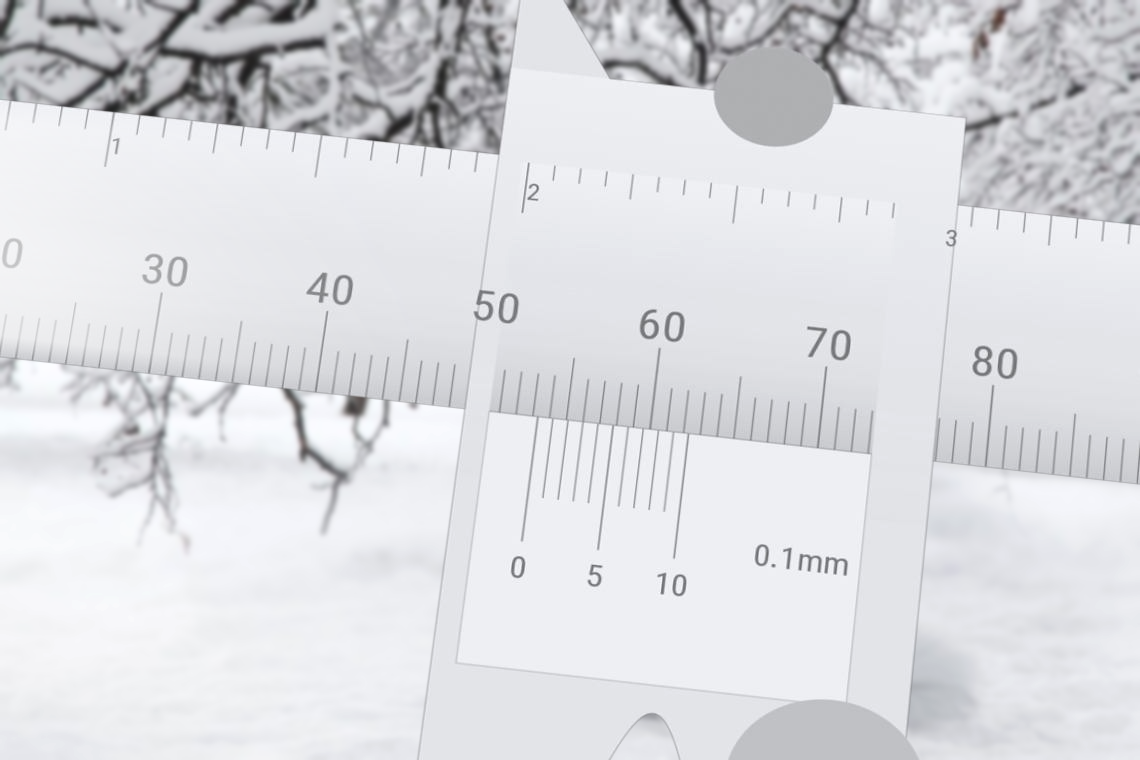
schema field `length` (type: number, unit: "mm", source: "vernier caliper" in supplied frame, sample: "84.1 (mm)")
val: 53.3 (mm)
